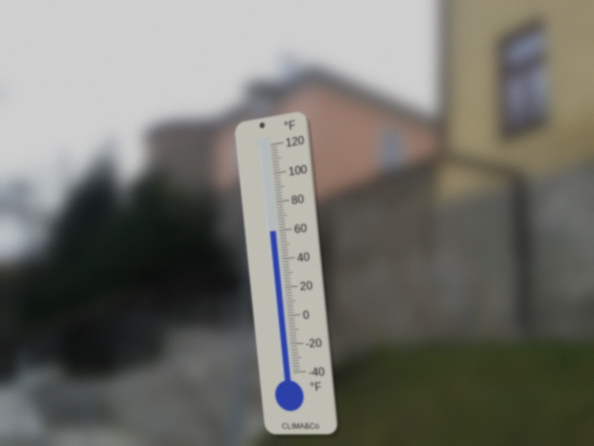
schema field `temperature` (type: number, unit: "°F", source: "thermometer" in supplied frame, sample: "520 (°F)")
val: 60 (°F)
